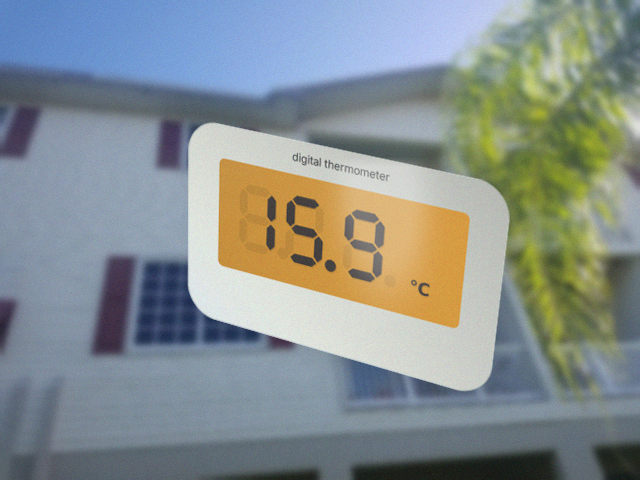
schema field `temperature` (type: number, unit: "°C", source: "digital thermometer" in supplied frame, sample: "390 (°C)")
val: 15.9 (°C)
